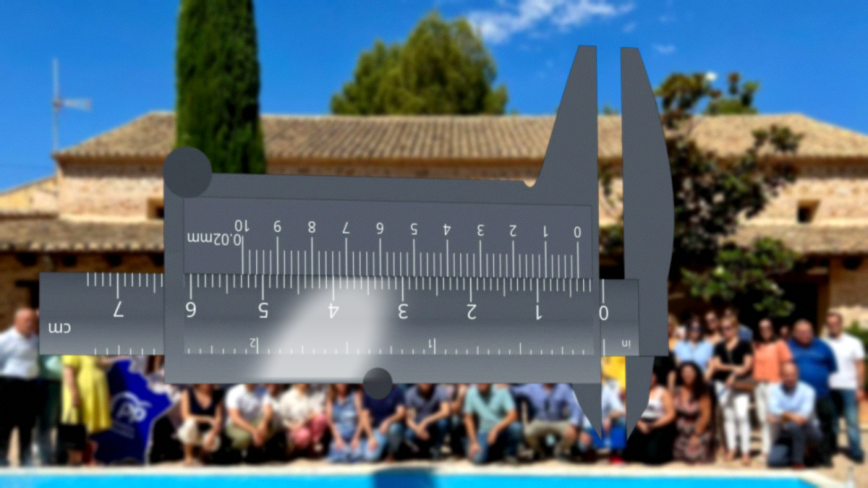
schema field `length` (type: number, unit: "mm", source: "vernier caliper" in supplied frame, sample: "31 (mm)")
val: 3.8 (mm)
